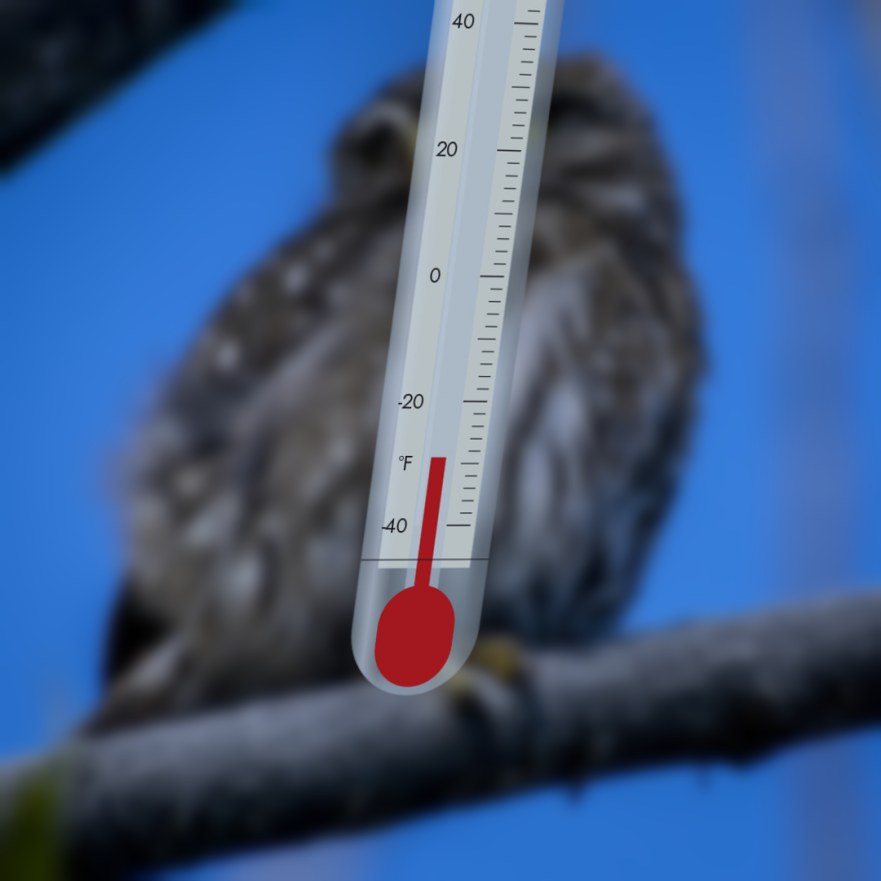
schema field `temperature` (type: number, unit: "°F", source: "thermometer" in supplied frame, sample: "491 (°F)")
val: -29 (°F)
